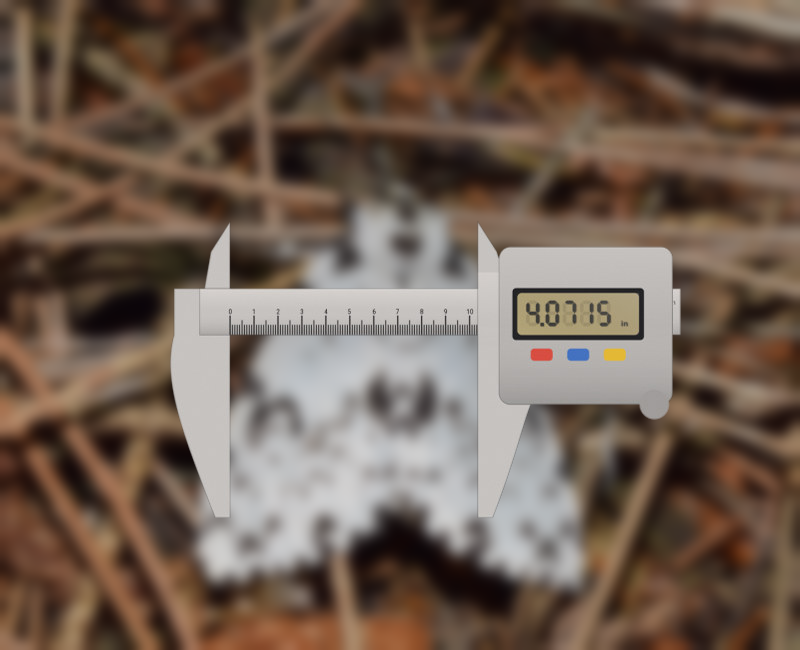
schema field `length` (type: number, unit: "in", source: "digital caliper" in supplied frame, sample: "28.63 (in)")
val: 4.0715 (in)
